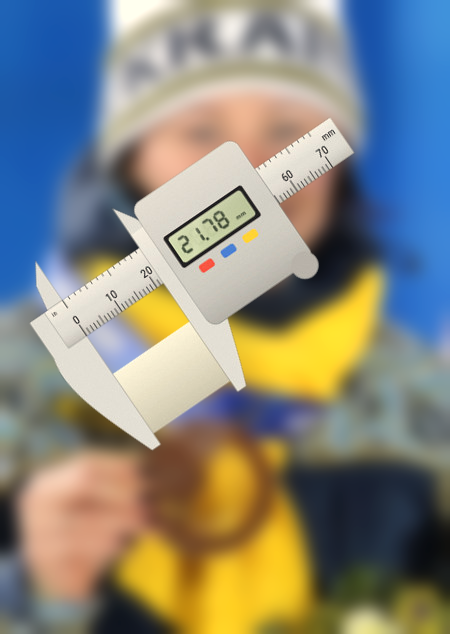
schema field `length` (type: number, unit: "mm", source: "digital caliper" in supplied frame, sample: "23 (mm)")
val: 21.78 (mm)
